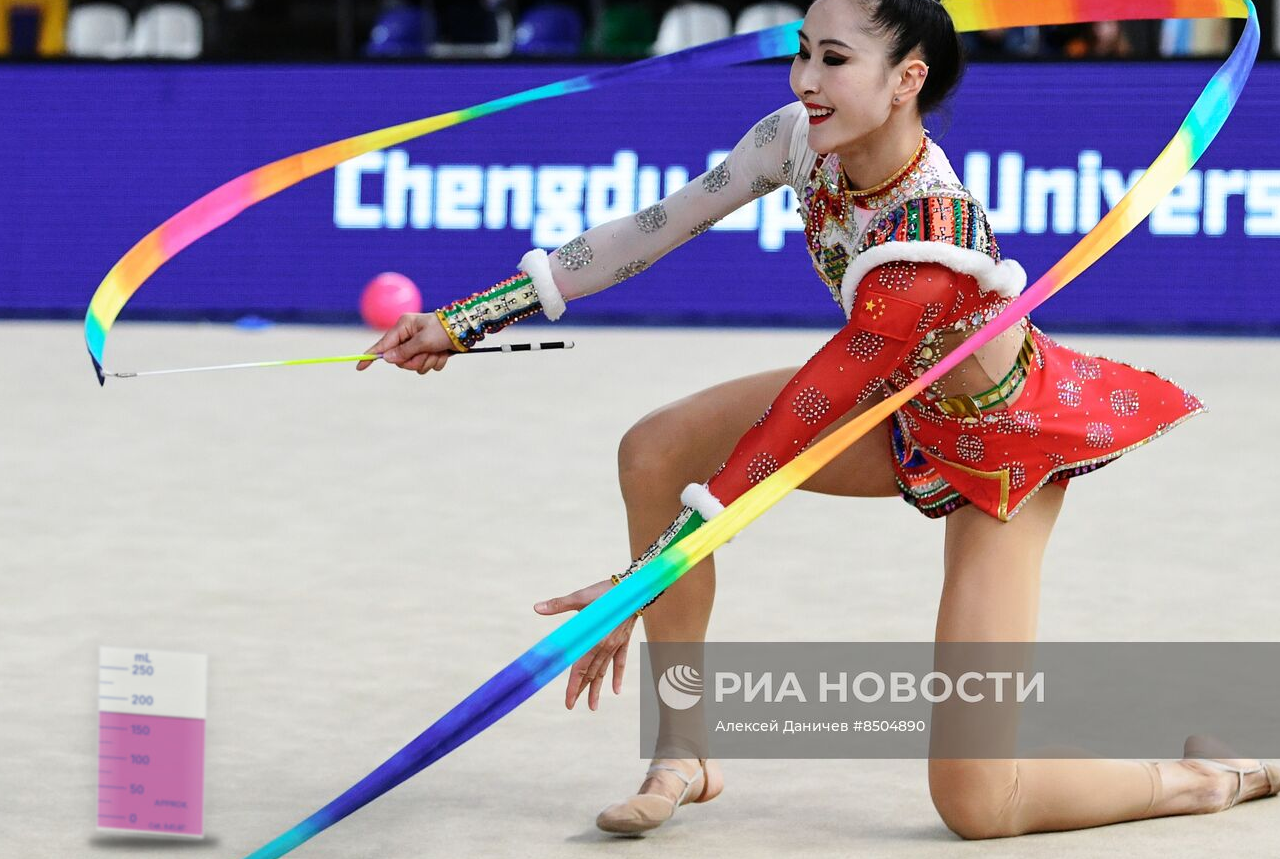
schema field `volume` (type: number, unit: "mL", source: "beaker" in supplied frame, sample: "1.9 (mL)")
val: 175 (mL)
